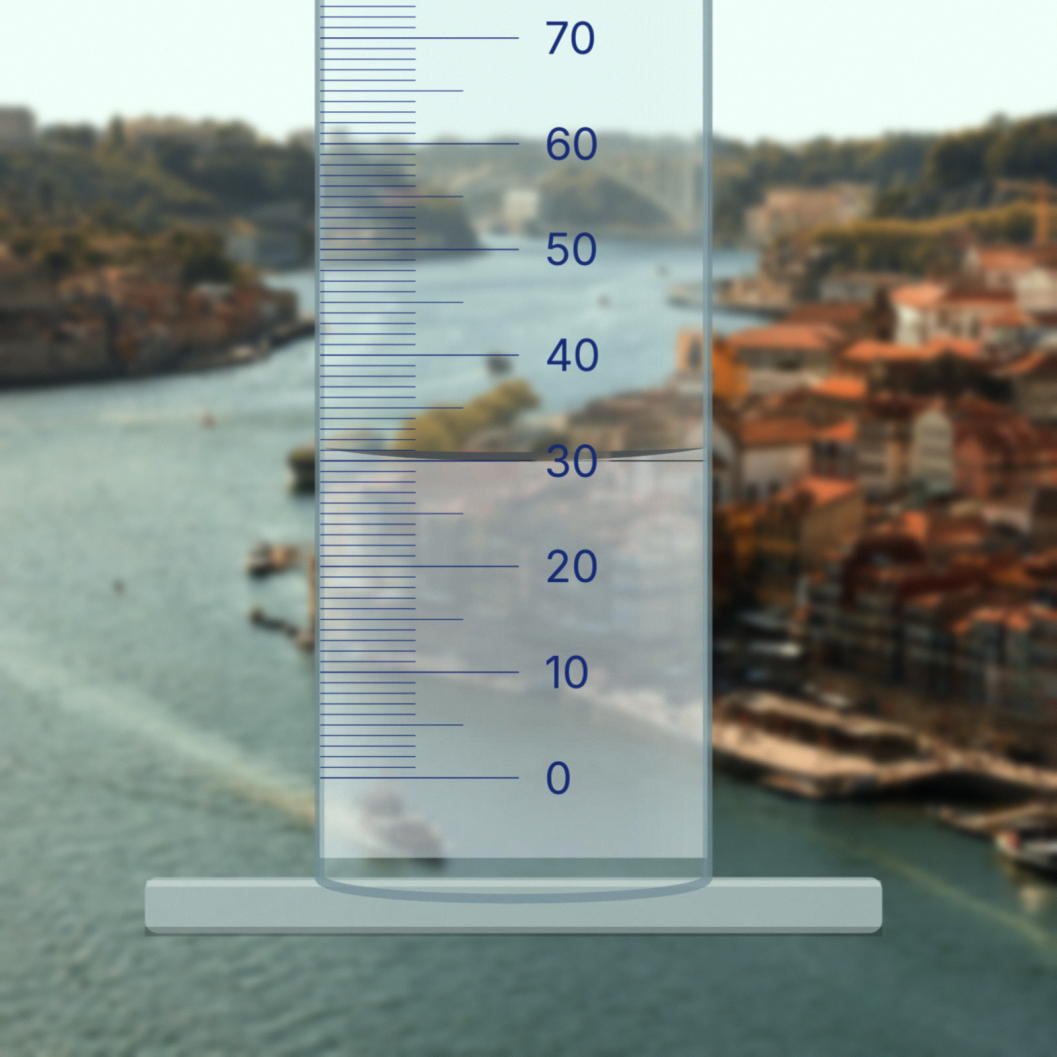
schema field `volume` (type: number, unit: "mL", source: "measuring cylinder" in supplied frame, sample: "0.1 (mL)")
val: 30 (mL)
